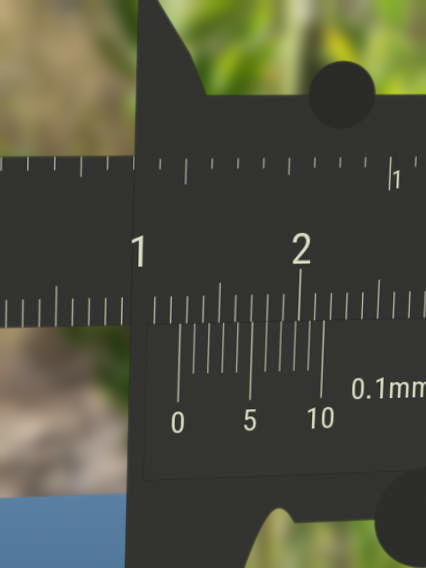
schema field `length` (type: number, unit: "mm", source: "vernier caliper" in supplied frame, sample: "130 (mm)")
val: 12.6 (mm)
